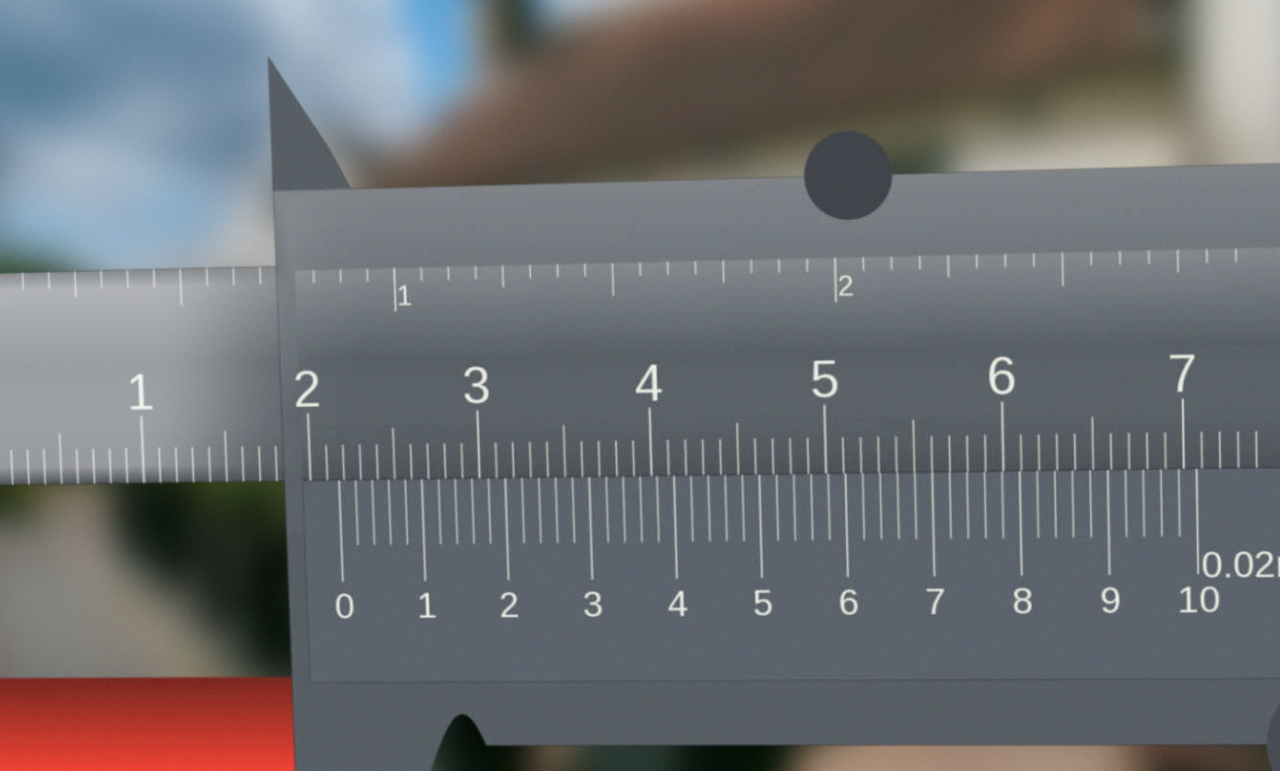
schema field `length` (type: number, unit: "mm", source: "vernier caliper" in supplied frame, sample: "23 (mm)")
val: 21.7 (mm)
